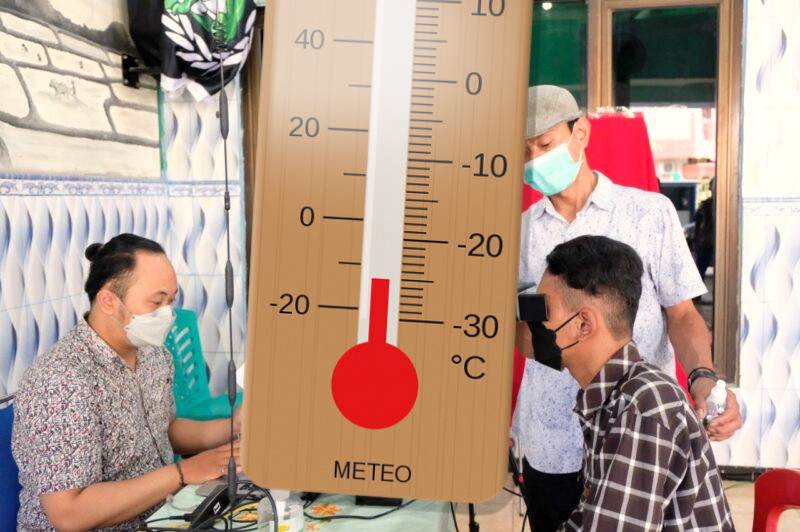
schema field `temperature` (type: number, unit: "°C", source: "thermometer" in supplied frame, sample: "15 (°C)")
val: -25 (°C)
